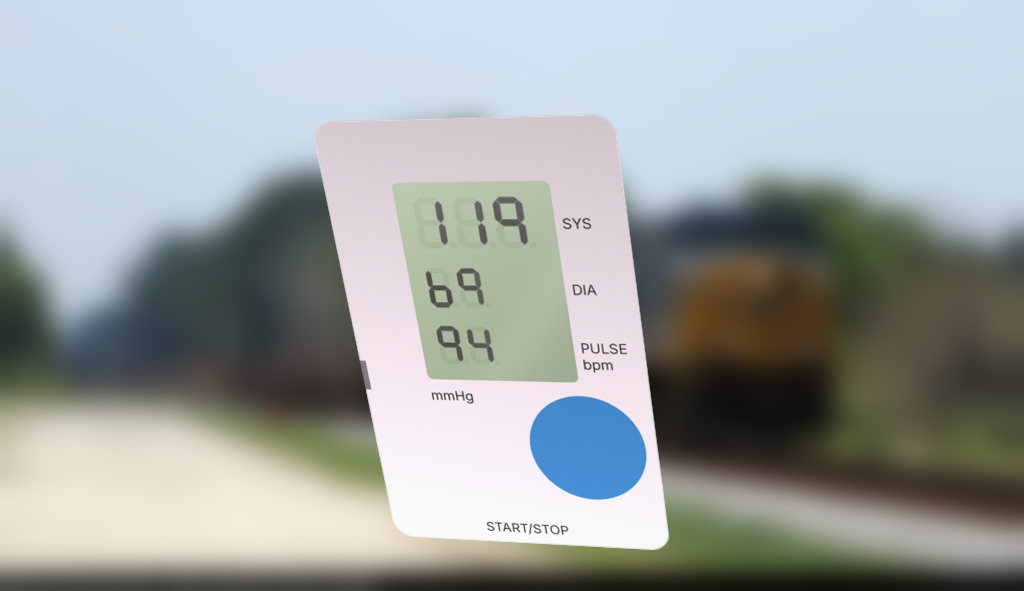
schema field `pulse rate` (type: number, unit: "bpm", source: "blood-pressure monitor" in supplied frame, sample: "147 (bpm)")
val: 94 (bpm)
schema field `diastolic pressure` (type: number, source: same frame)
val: 69 (mmHg)
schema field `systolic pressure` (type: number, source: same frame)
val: 119 (mmHg)
